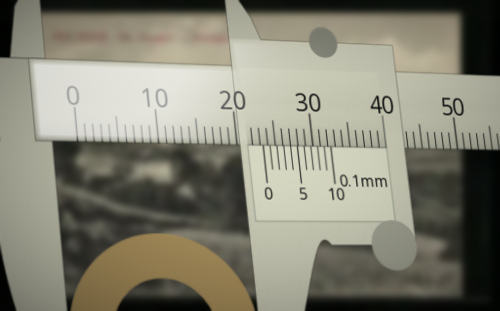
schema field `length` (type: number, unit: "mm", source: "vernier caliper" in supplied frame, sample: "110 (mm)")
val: 23.4 (mm)
